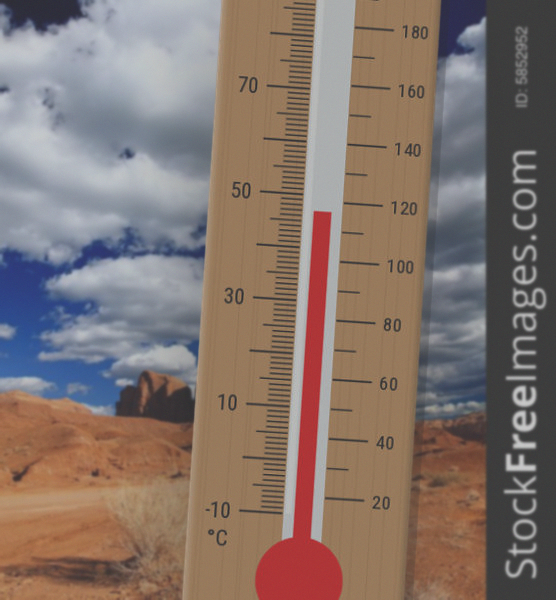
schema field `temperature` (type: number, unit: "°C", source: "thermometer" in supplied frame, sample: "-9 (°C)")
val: 47 (°C)
